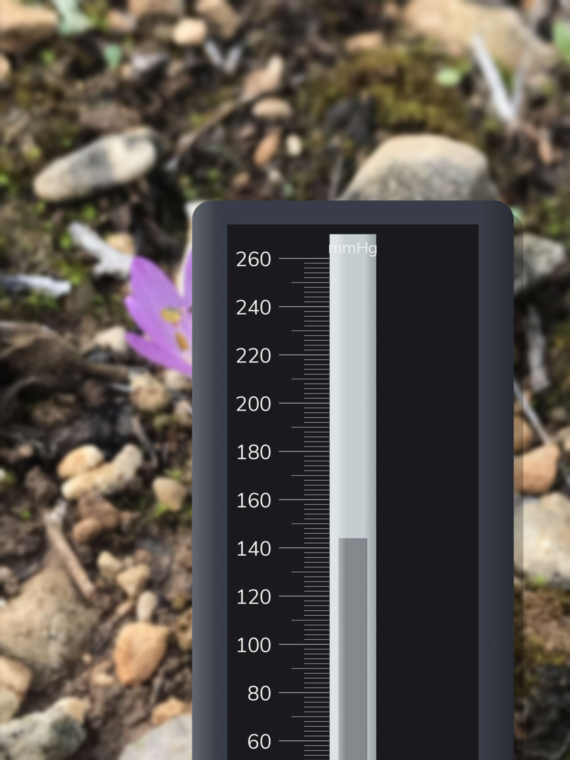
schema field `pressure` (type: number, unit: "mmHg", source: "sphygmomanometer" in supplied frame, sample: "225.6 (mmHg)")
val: 144 (mmHg)
